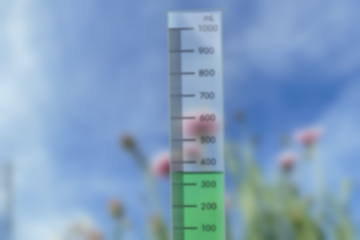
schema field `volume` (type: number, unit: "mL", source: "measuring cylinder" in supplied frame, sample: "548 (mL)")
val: 350 (mL)
